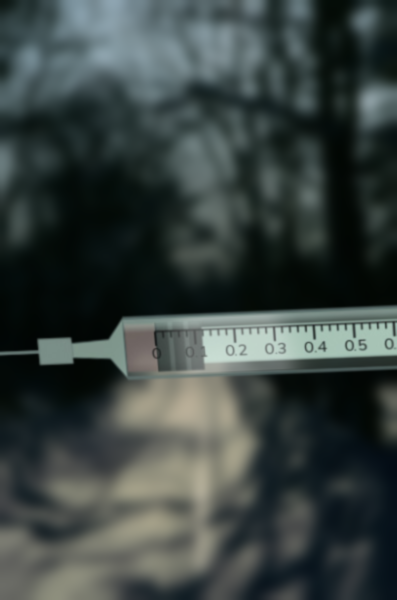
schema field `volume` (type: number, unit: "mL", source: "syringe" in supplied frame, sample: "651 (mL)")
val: 0 (mL)
